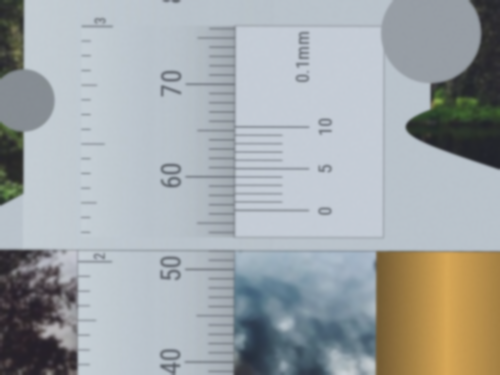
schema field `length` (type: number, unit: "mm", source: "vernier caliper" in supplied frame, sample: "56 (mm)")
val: 56.4 (mm)
